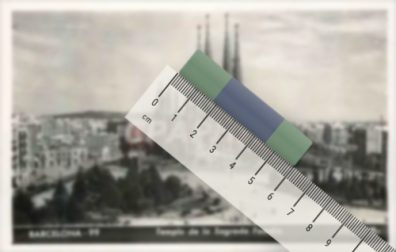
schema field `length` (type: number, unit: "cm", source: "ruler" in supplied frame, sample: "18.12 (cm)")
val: 6 (cm)
